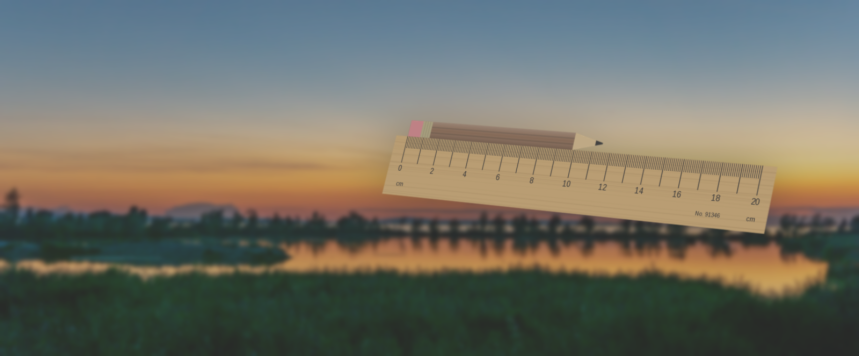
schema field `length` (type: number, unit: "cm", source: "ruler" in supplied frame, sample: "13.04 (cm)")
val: 11.5 (cm)
